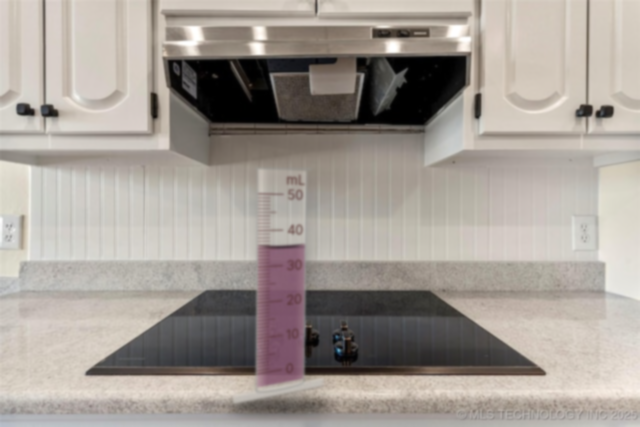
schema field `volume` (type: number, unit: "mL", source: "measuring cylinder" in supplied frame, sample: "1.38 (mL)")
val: 35 (mL)
